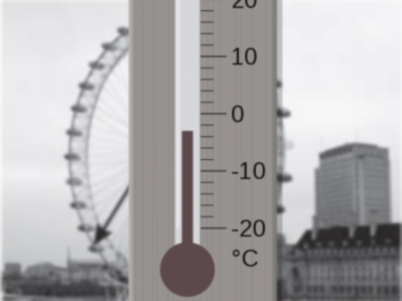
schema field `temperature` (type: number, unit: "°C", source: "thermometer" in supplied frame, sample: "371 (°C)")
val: -3 (°C)
